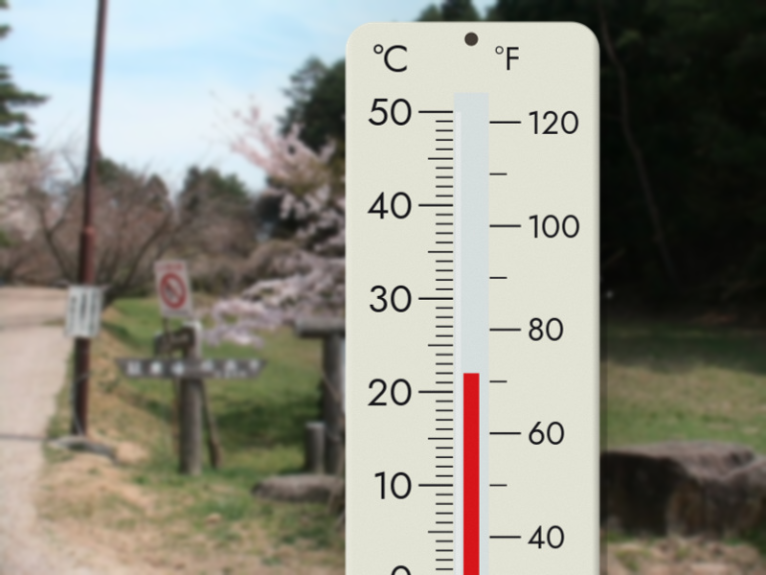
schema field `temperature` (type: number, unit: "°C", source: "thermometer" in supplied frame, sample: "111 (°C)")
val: 22 (°C)
